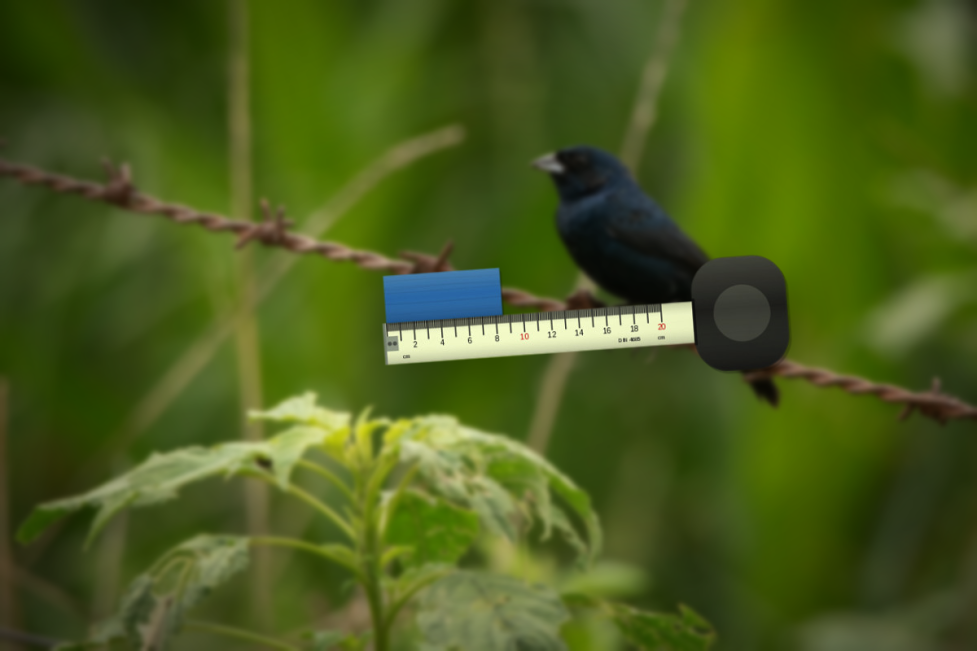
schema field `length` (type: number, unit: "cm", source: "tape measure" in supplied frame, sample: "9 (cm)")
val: 8.5 (cm)
